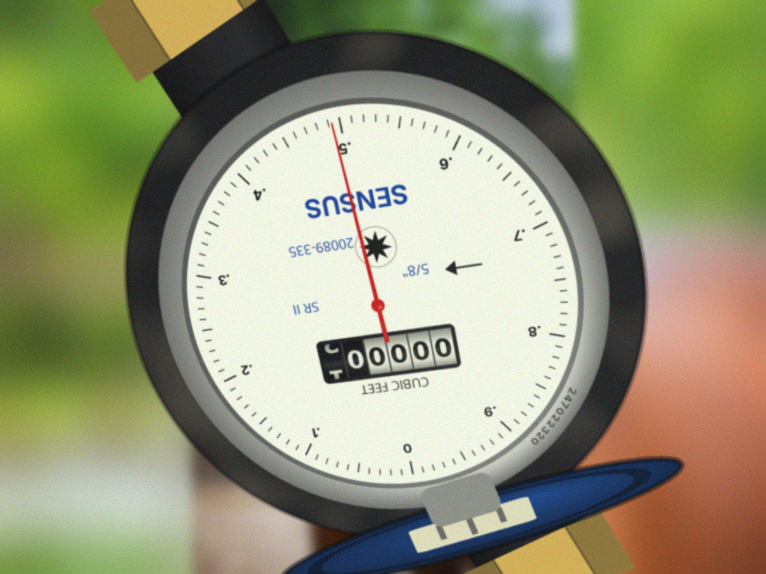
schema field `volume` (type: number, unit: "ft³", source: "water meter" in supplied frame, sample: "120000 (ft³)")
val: 1.49 (ft³)
